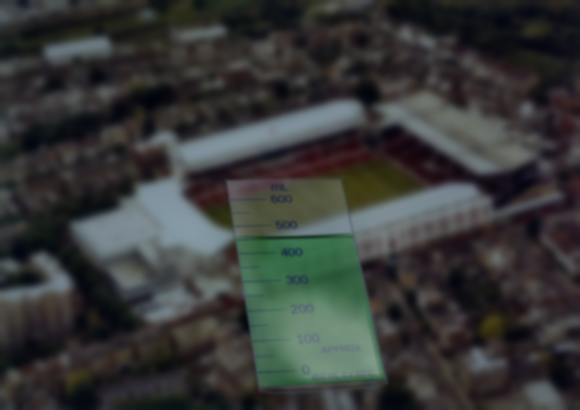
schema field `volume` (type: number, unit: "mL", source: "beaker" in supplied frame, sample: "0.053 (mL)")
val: 450 (mL)
